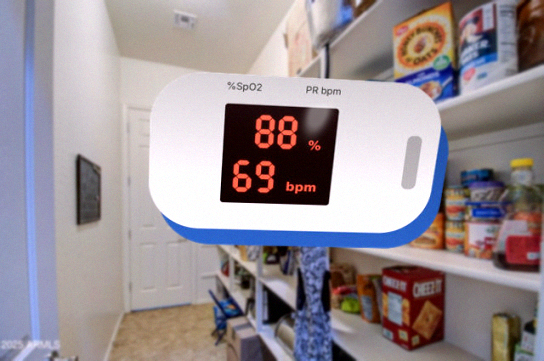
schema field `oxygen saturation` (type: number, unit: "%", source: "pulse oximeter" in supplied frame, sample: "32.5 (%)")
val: 88 (%)
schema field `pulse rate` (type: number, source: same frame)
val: 69 (bpm)
